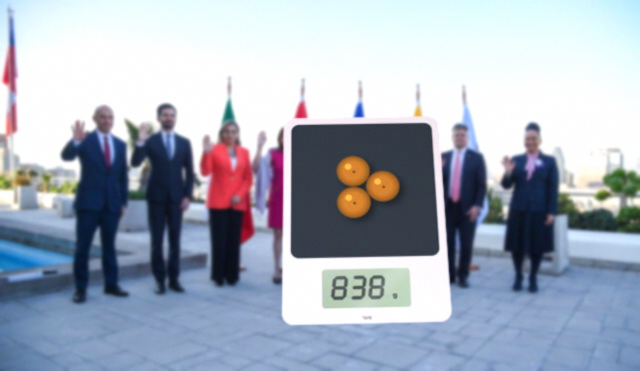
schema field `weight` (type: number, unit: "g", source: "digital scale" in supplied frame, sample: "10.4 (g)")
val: 838 (g)
